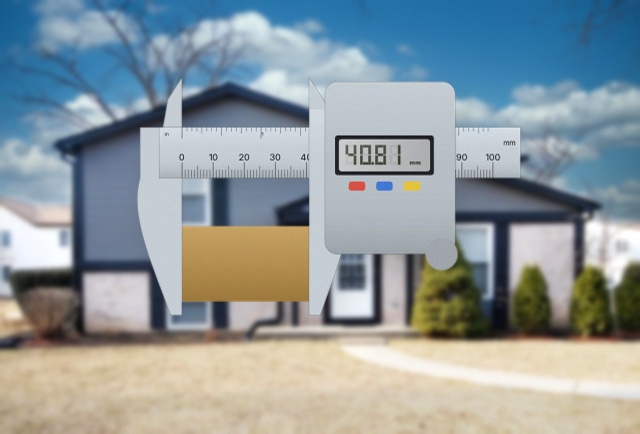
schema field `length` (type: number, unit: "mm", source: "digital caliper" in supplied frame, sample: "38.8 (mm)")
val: 40.81 (mm)
